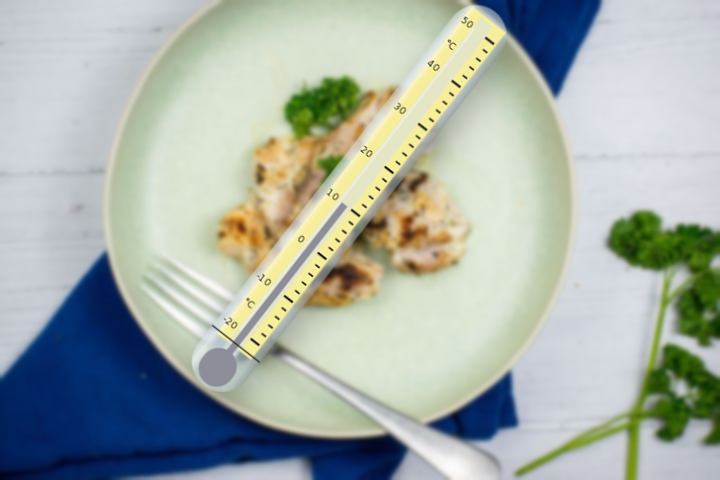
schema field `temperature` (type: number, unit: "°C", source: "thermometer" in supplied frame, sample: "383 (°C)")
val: 10 (°C)
